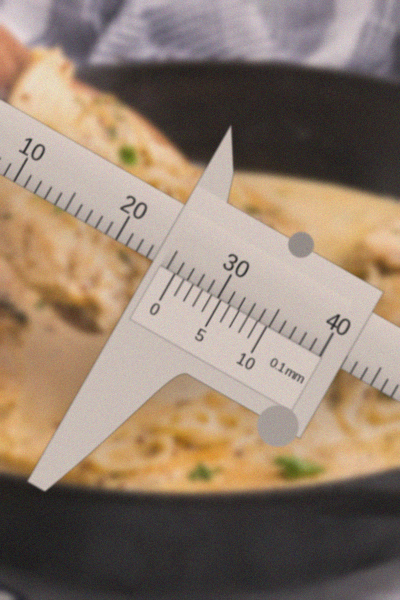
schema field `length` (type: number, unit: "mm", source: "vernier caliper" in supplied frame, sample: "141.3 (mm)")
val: 25.8 (mm)
